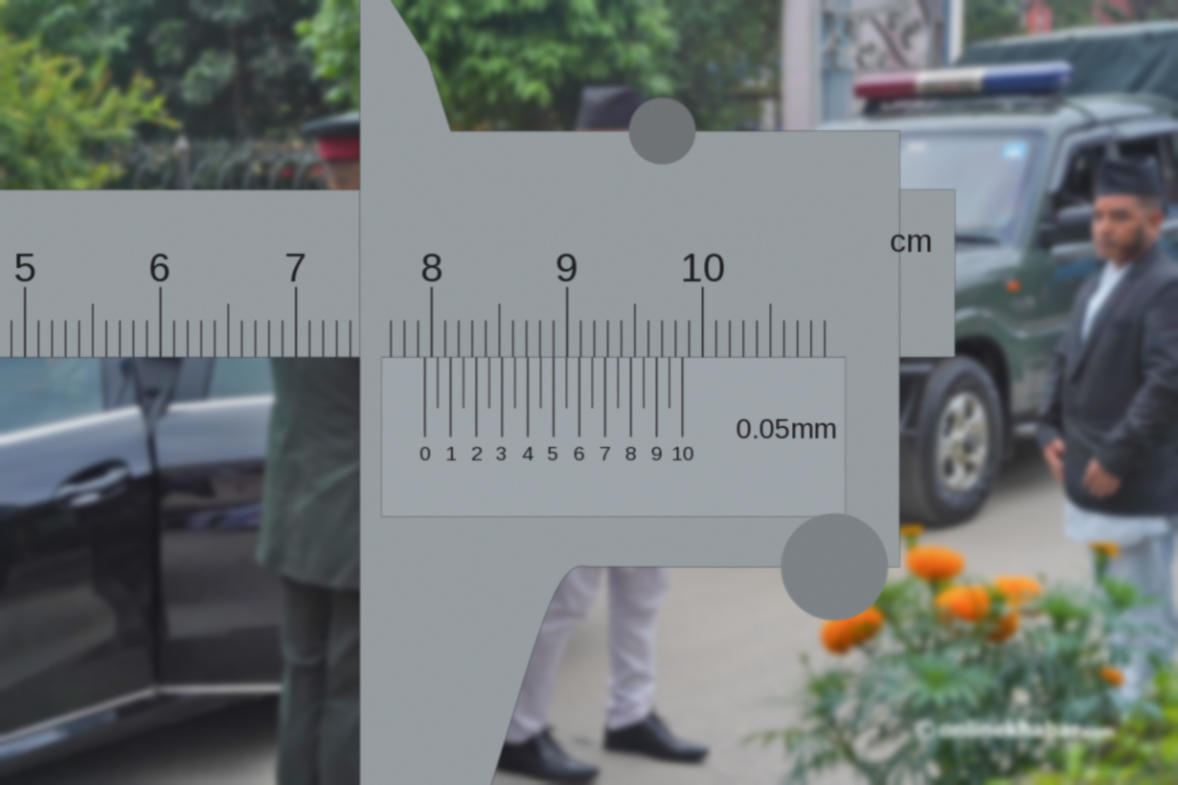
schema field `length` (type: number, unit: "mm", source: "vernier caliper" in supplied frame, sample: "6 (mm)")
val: 79.5 (mm)
